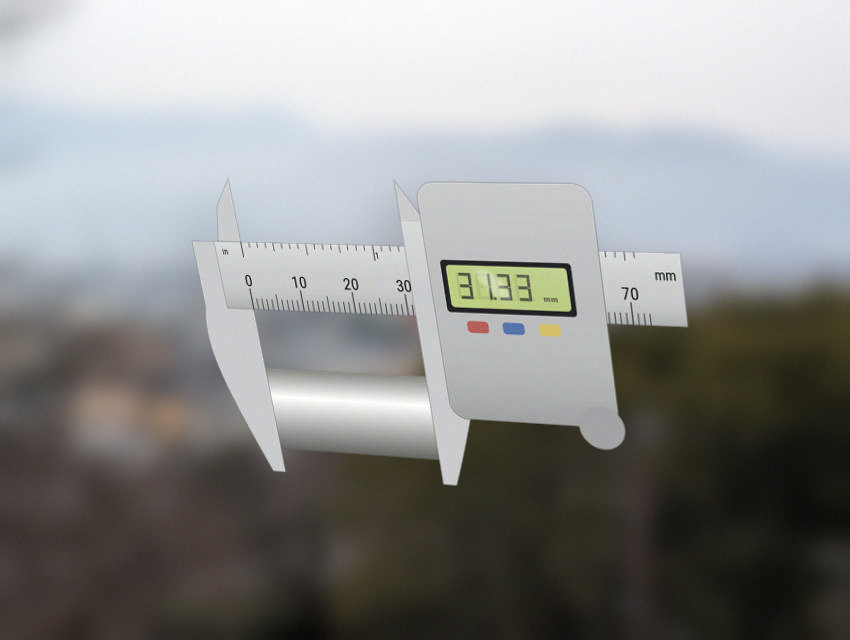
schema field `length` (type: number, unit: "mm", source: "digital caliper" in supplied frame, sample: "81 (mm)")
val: 31.33 (mm)
